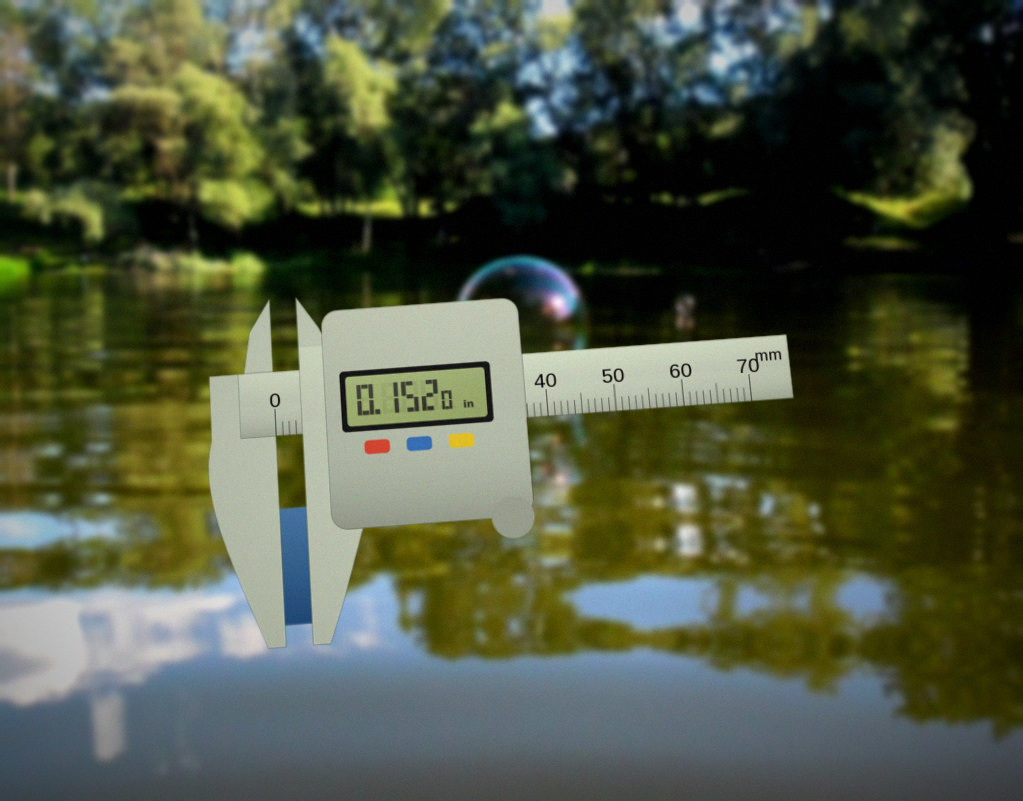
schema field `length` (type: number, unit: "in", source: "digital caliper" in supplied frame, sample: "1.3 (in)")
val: 0.1520 (in)
